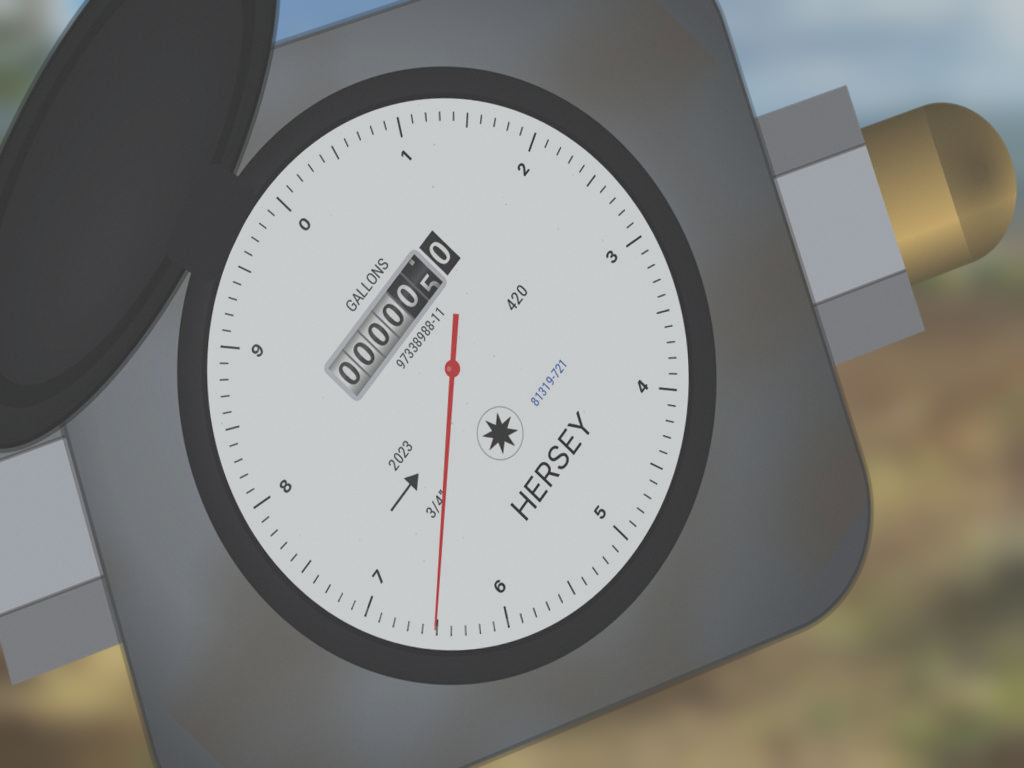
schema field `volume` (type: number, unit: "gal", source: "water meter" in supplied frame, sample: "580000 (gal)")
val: 46.5 (gal)
